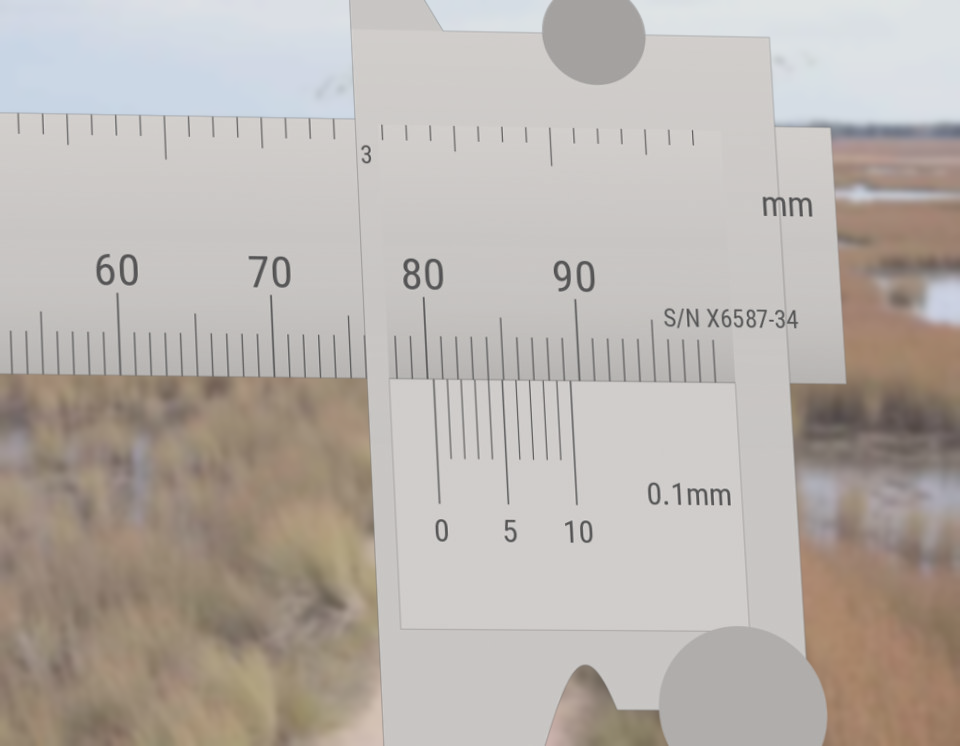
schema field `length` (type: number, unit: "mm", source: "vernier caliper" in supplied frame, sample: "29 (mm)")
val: 80.4 (mm)
